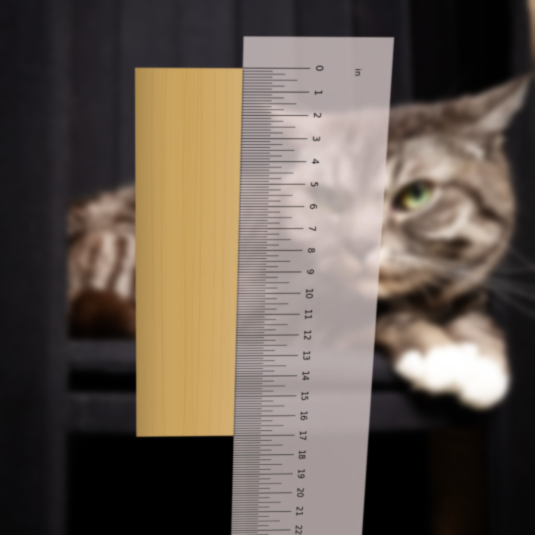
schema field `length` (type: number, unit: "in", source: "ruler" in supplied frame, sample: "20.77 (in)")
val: 17 (in)
